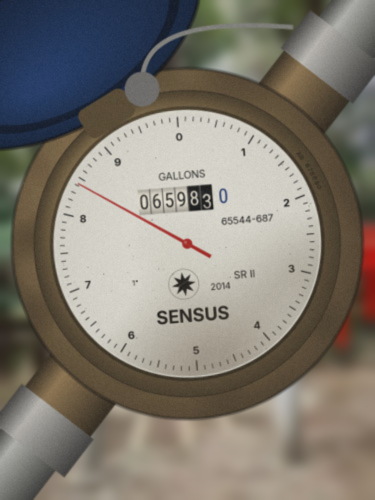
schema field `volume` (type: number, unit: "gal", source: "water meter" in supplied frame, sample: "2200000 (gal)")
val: 659828.4 (gal)
